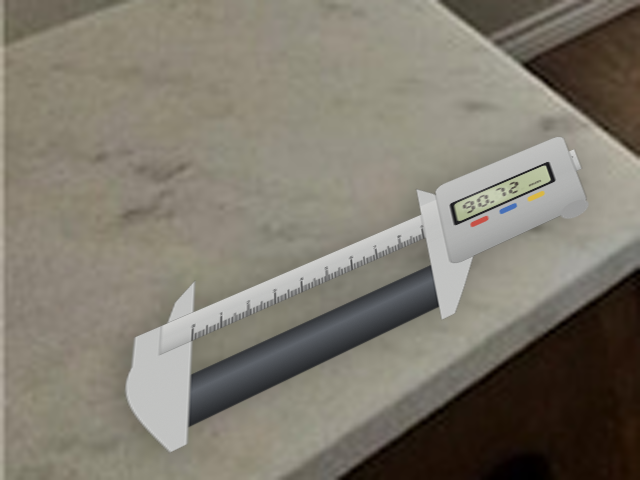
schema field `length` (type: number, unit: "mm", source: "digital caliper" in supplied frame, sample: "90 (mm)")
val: 90.72 (mm)
